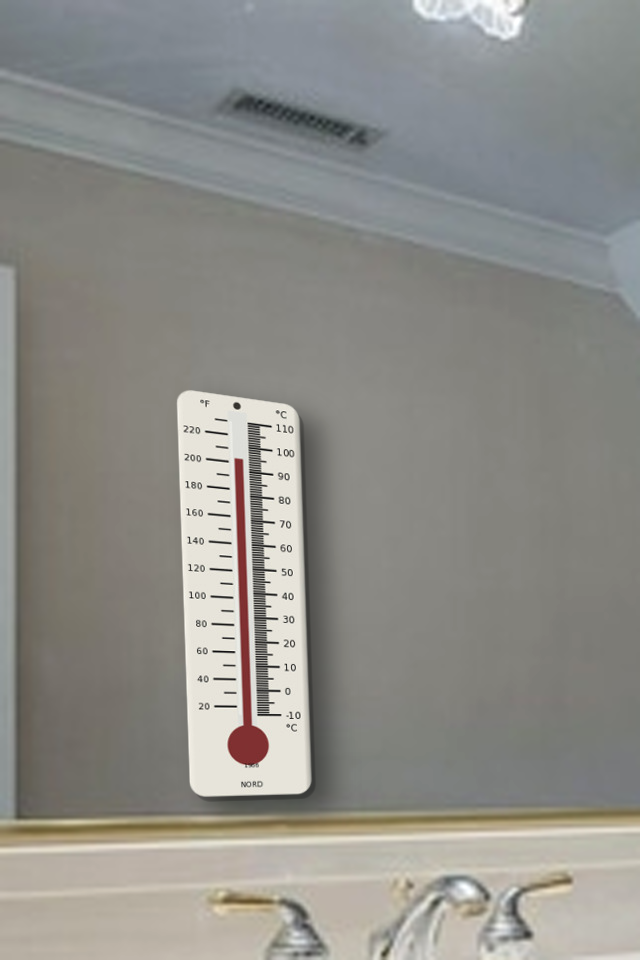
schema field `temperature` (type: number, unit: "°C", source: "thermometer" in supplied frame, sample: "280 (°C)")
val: 95 (°C)
